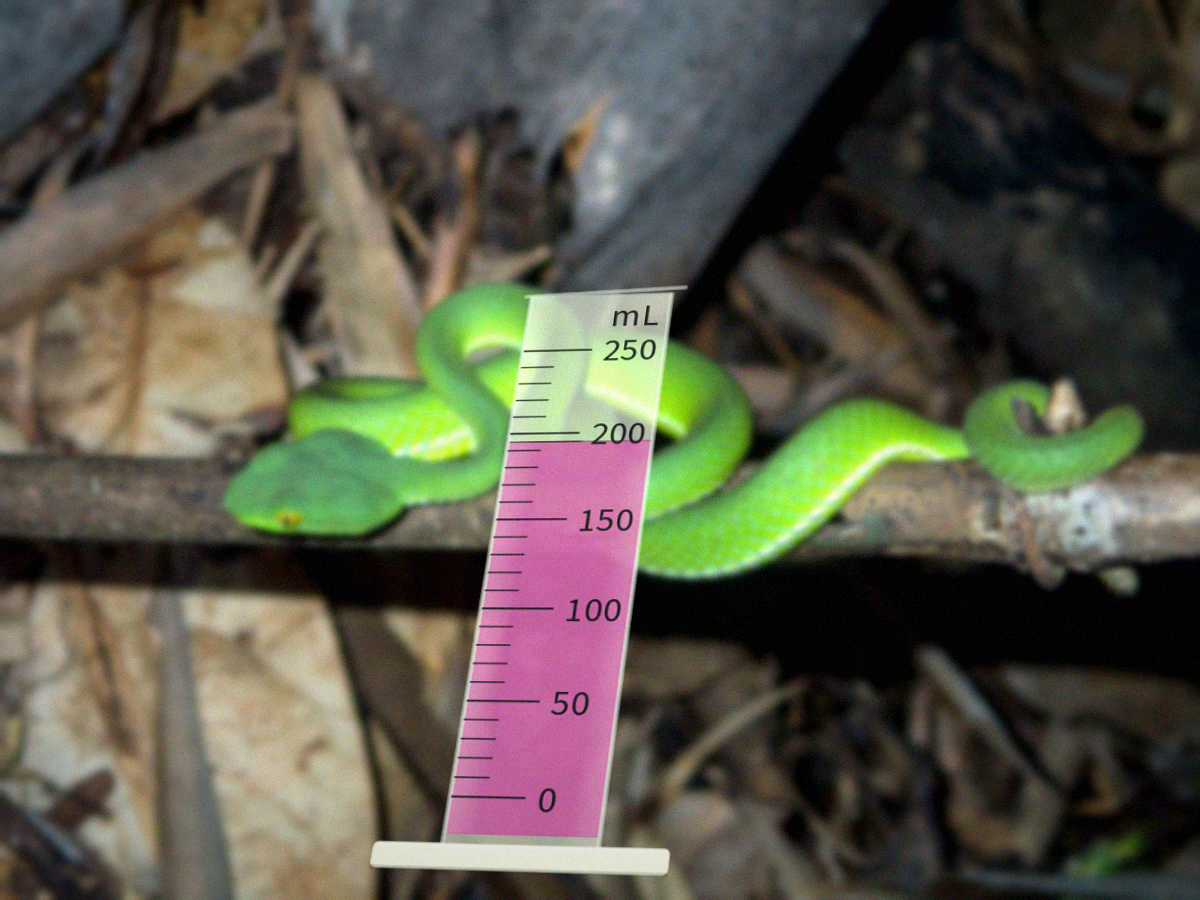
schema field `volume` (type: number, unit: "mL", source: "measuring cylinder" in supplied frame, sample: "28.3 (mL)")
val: 195 (mL)
